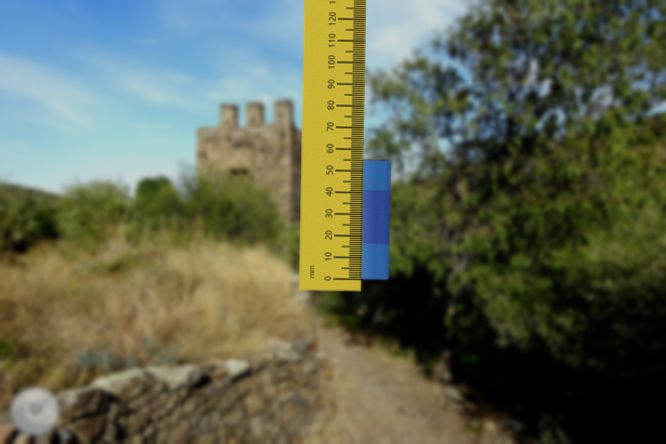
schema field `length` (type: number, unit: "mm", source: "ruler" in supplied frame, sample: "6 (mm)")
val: 55 (mm)
